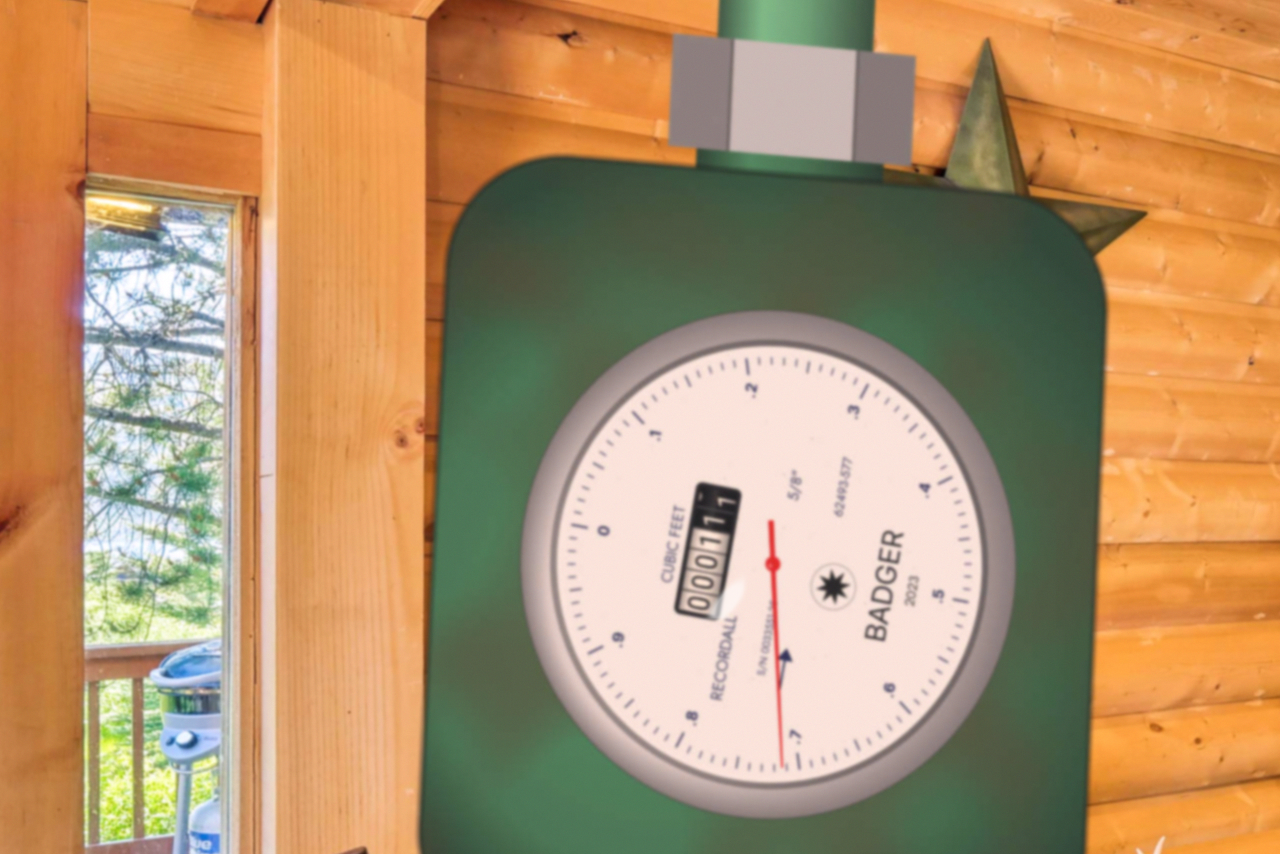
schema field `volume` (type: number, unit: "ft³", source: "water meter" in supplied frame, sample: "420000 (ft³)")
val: 110.71 (ft³)
